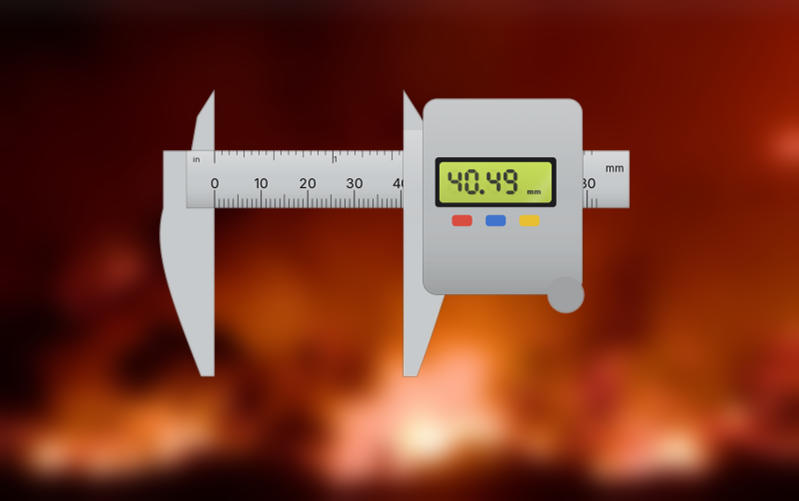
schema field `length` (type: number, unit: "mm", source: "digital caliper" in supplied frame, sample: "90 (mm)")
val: 40.49 (mm)
